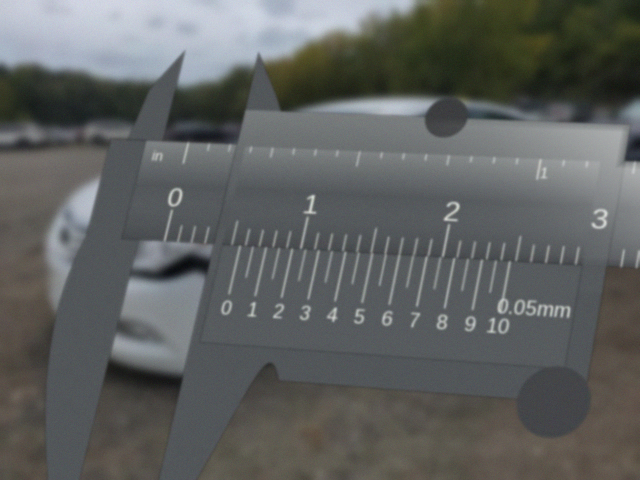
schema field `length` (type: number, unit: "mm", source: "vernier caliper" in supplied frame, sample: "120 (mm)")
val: 5.6 (mm)
